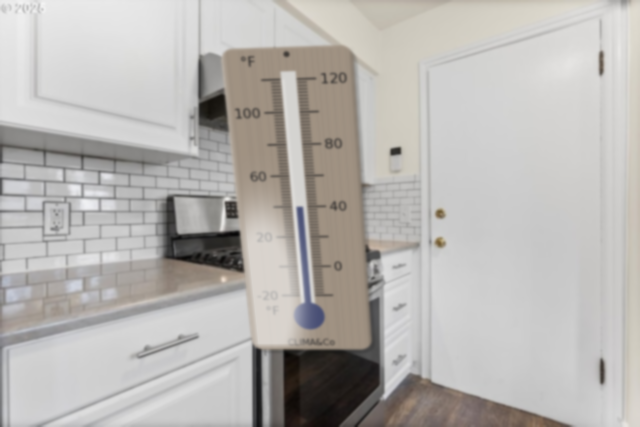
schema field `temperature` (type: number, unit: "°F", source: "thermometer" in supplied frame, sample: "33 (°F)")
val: 40 (°F)
